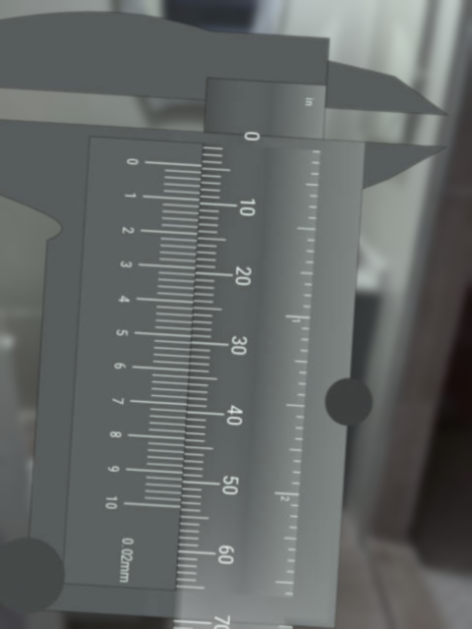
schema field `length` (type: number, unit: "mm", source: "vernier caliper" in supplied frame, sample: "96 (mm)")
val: 4.6 (mm)
